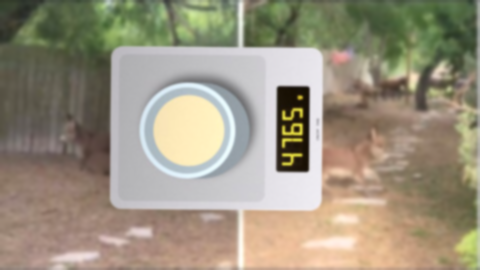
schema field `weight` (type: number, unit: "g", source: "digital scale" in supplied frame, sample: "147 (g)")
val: 4765 (g)
